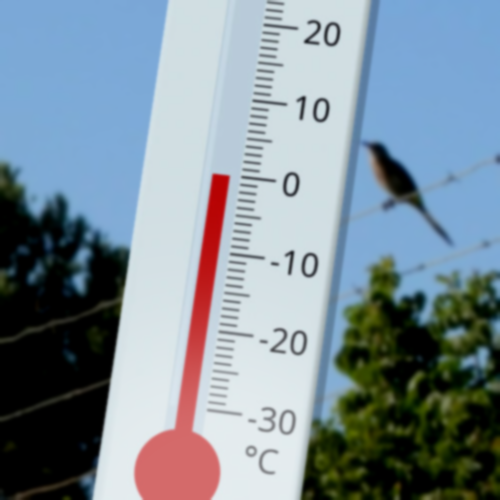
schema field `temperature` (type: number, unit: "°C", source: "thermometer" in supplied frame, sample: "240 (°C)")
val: 0 (°C)
